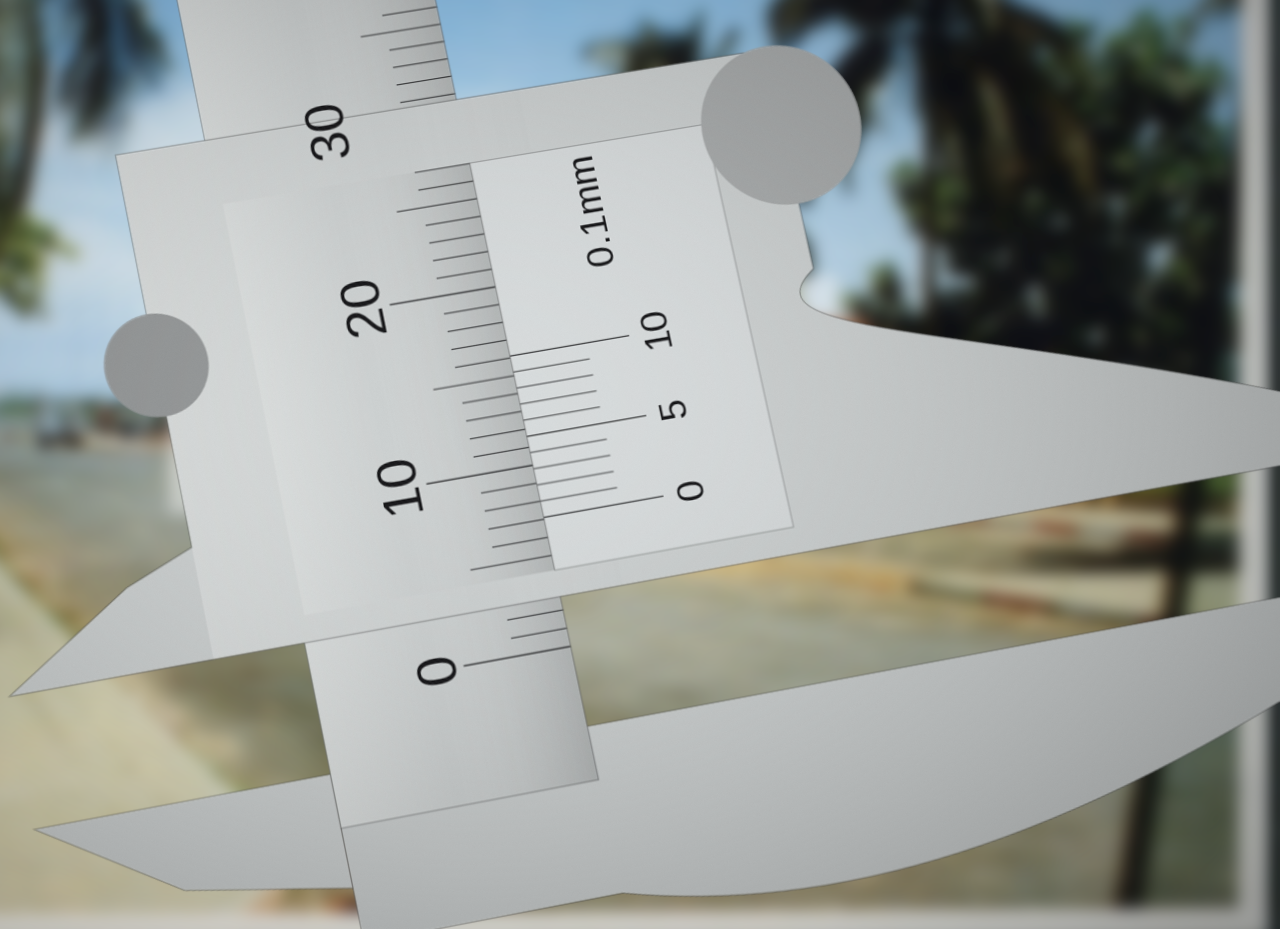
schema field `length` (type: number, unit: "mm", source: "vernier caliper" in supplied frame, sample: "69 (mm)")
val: 7.1 (mm)
